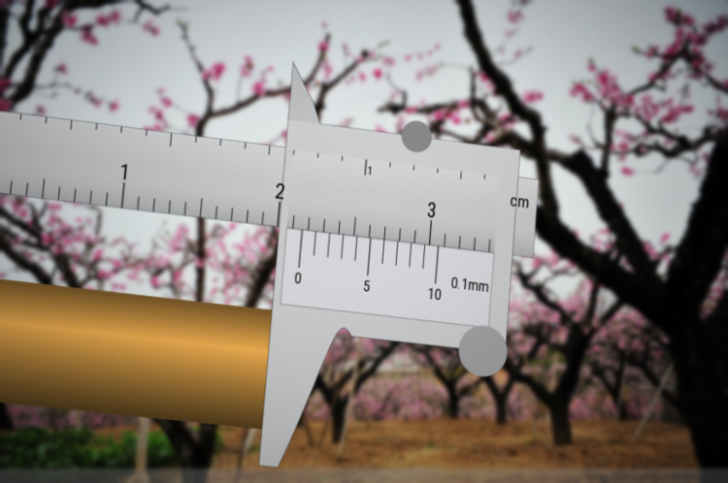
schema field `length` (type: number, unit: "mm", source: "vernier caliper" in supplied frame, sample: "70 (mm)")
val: 21.6 (mm)
